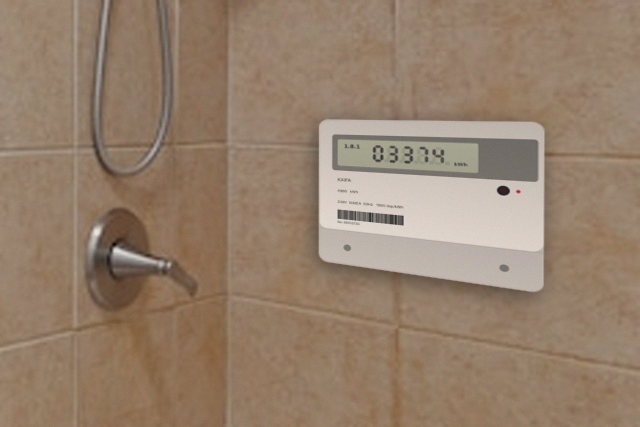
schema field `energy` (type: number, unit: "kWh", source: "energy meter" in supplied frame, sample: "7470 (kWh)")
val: 3374 (kWh)
